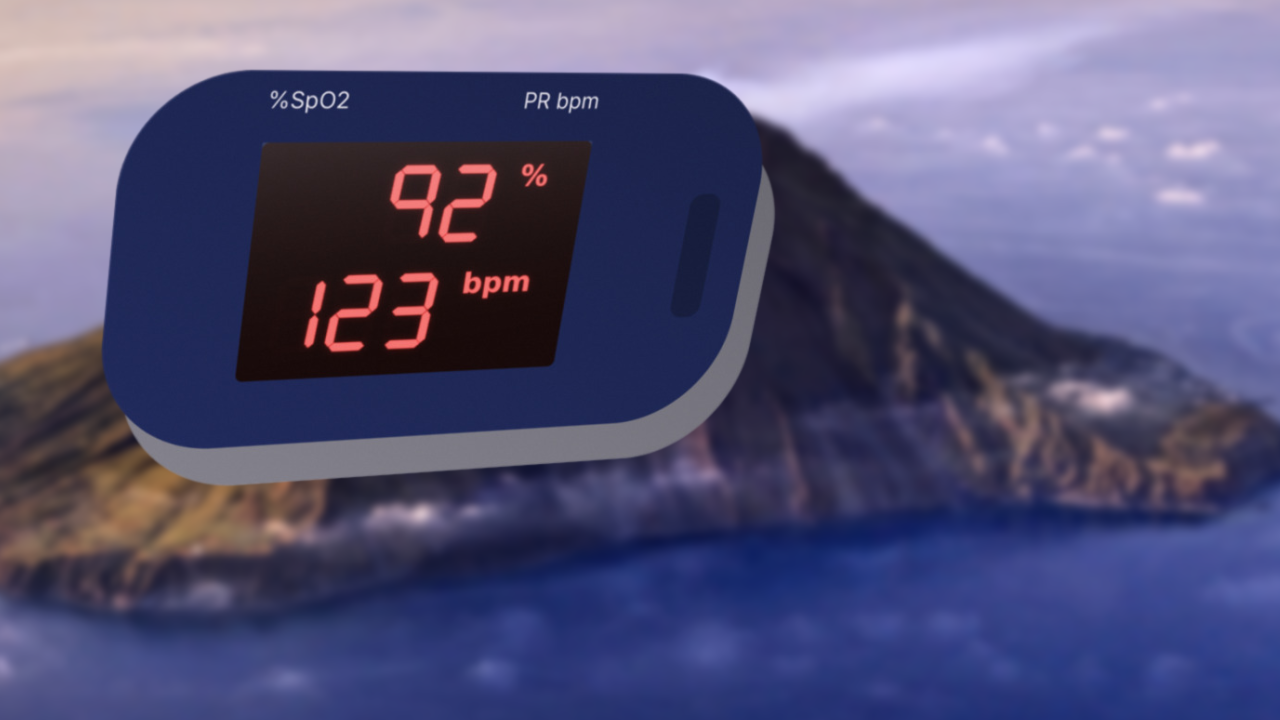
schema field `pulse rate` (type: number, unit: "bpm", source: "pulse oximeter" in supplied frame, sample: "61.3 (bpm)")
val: 123 (bpm)
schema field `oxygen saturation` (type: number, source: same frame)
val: 92 (%)
